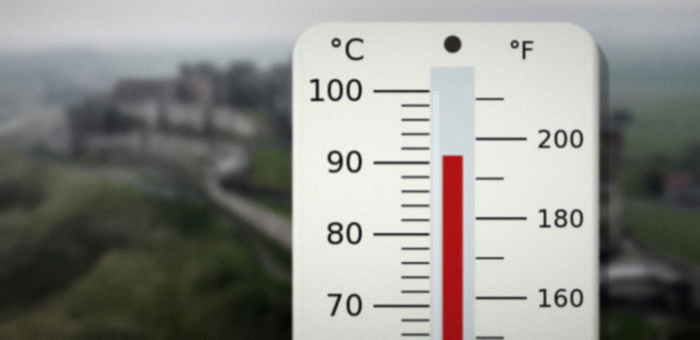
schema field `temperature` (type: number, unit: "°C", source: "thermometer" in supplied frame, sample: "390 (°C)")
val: 91 (°C)
